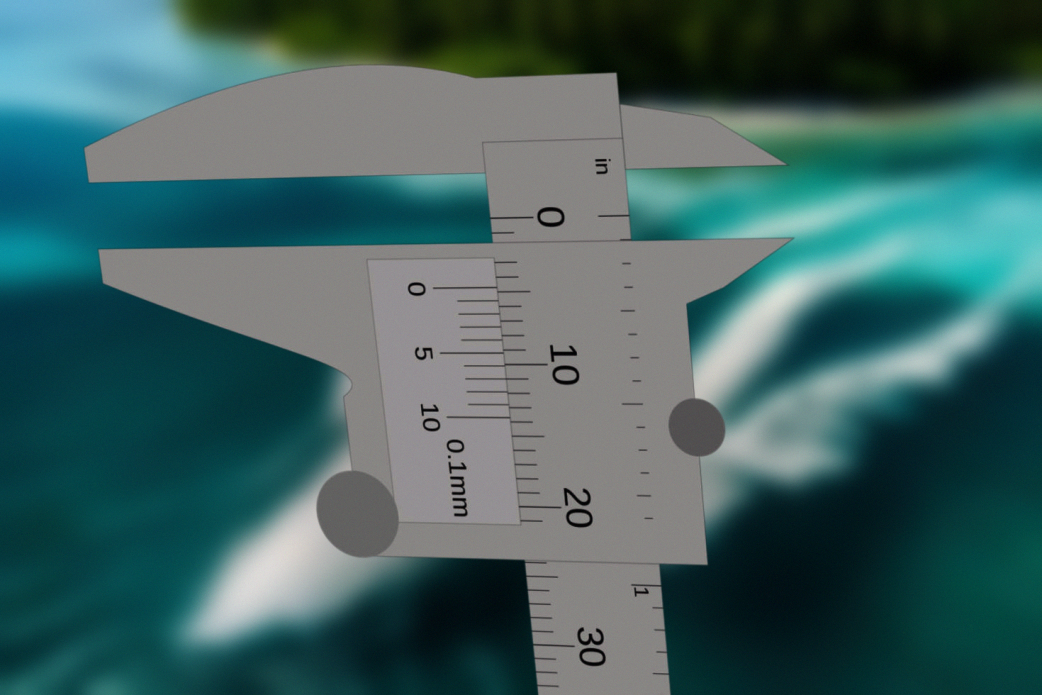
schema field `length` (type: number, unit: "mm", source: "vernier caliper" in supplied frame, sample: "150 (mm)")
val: 4.7 (mm)
